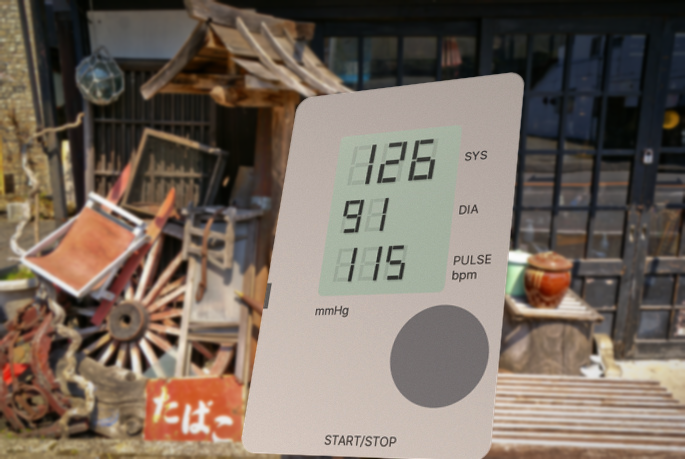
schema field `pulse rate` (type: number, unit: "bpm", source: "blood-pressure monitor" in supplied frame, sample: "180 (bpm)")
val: 115 (bpm)
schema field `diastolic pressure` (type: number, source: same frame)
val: 91 (mmHg)
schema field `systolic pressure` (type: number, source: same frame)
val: 126 (mmHg)
